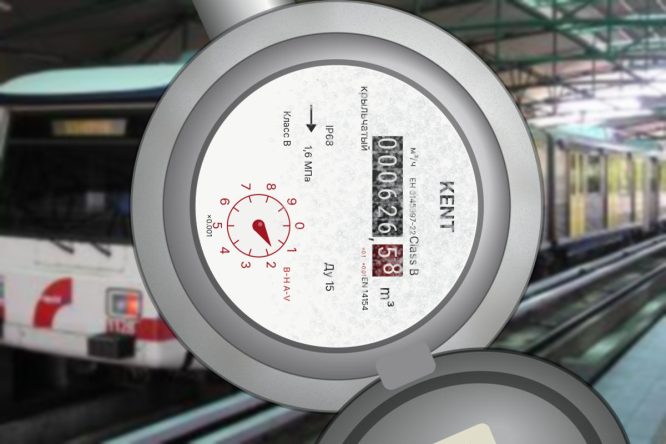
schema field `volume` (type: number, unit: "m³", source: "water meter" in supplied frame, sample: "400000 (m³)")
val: 626.581 (m³)
